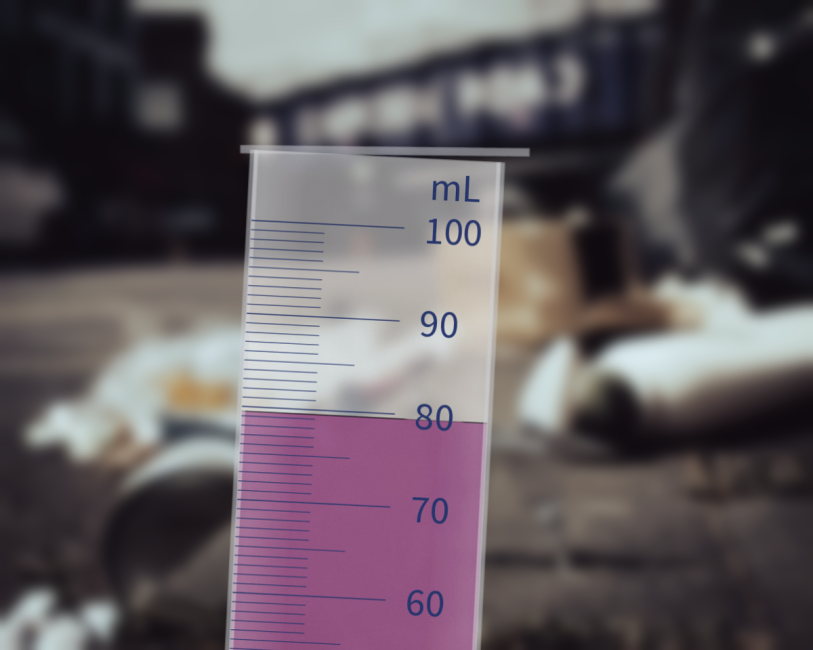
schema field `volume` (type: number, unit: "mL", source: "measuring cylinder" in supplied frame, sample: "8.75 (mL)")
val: 79.5 (mL)
